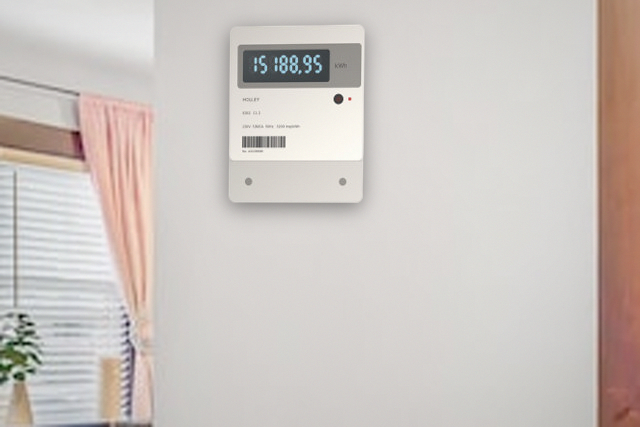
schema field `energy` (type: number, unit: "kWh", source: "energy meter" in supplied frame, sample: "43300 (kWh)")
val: 15188.95 (kWh)
